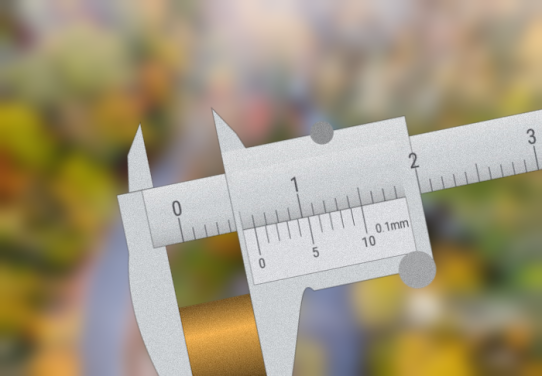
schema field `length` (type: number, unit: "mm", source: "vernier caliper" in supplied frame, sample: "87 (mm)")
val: 6.0 (mm)
